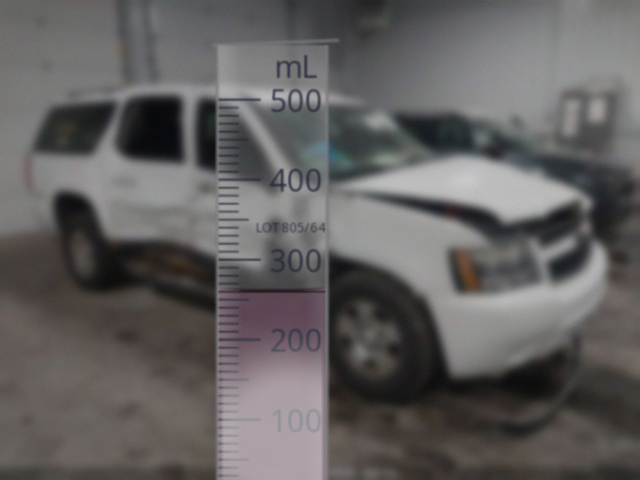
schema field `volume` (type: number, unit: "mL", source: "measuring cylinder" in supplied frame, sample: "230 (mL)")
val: 260 (mL)
